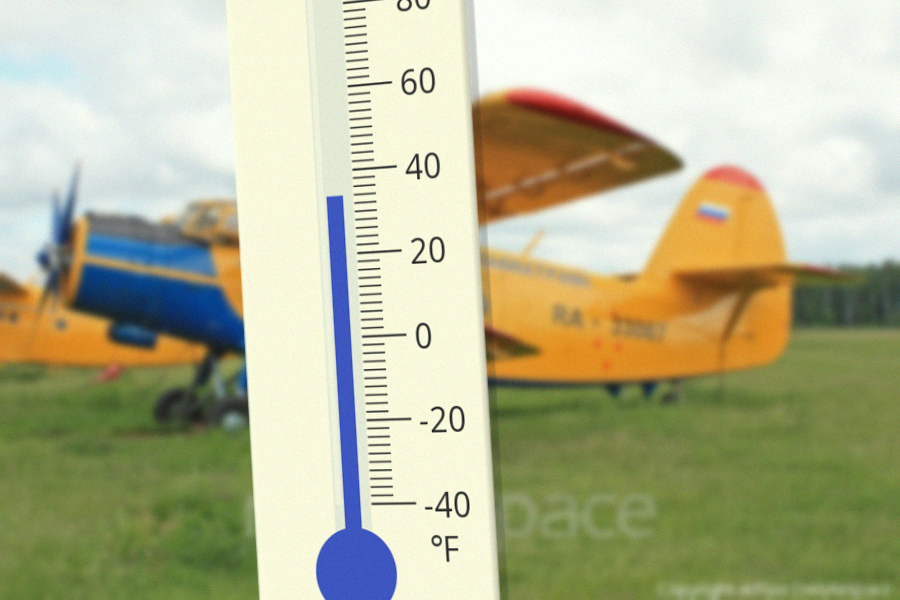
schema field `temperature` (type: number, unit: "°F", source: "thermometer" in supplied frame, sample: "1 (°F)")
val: 34 (°F)
